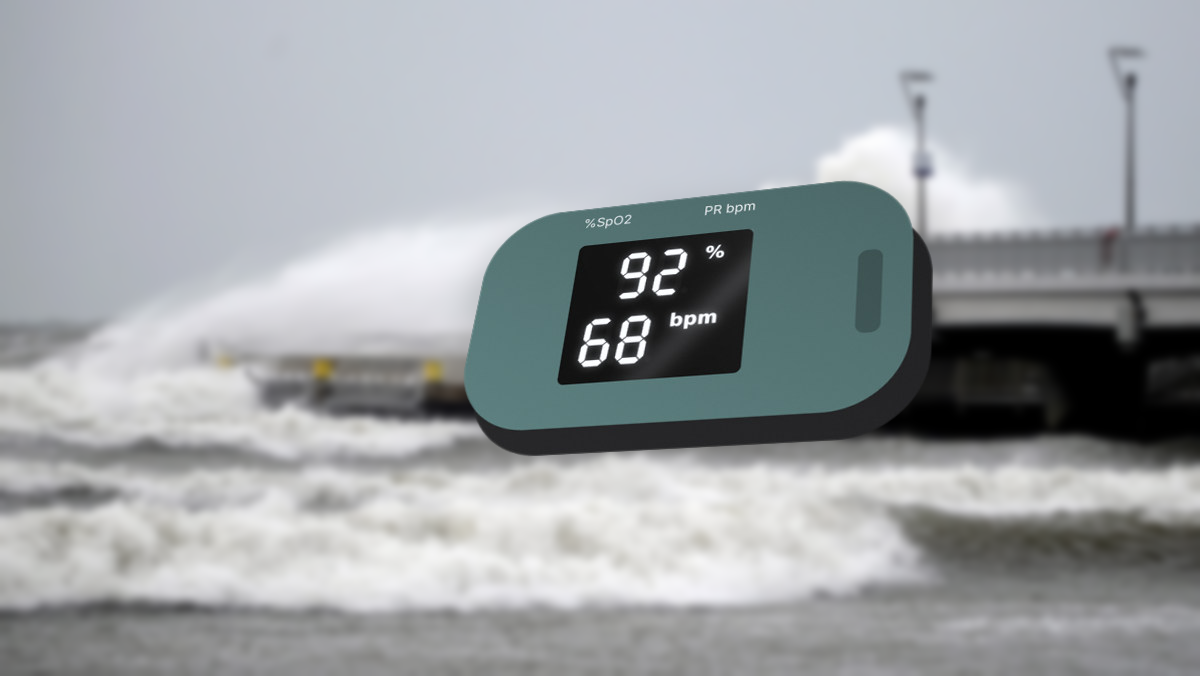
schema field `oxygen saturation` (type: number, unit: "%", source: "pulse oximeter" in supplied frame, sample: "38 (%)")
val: 92 (%)
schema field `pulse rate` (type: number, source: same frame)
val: 68 (bpm)
